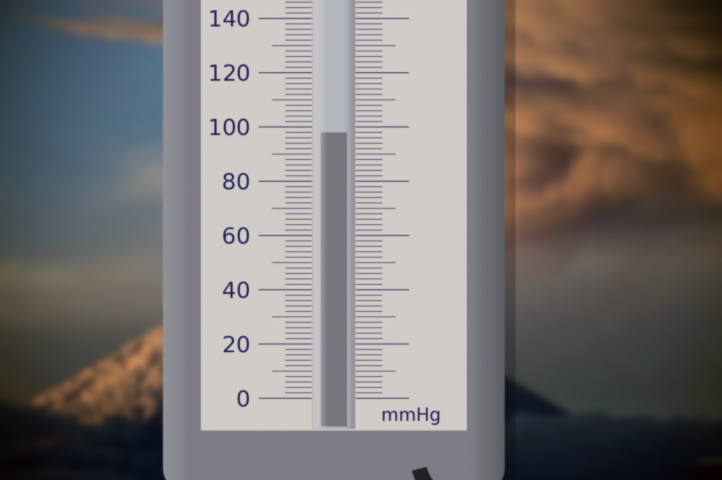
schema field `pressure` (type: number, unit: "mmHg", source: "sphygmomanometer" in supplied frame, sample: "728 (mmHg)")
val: 98 (mmHg)
